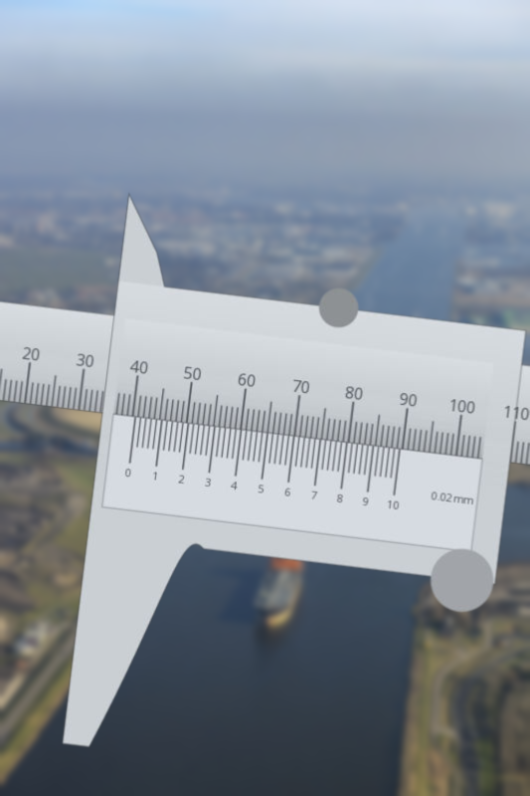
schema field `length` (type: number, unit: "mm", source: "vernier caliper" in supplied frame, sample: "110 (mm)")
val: 40.5 (mm)
